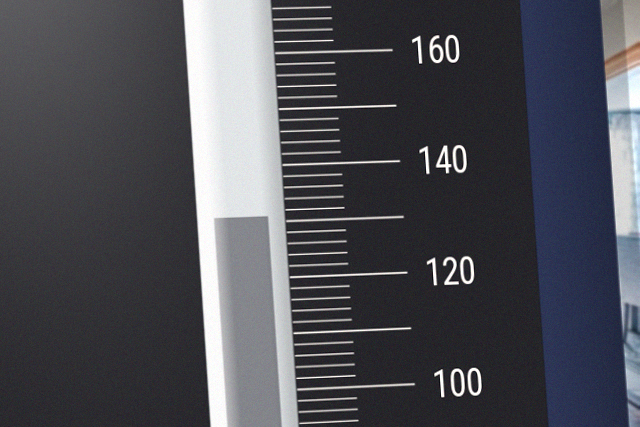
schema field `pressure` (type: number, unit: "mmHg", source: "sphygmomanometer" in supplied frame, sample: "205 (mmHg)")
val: 131 (mmHg)
